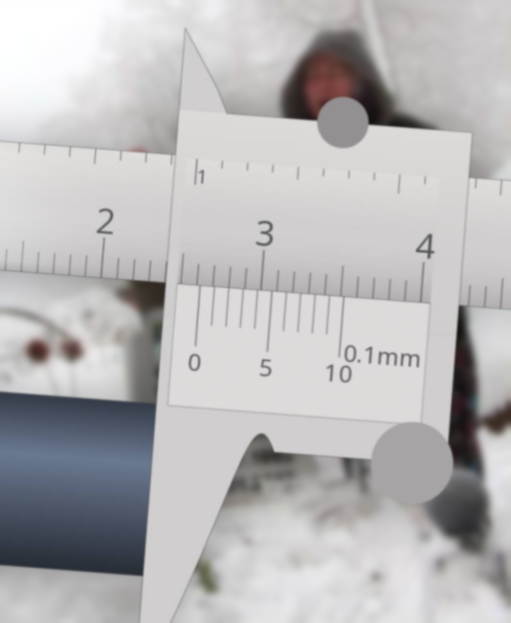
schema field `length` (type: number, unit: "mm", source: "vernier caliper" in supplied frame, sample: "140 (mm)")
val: 26.2 (mm)
